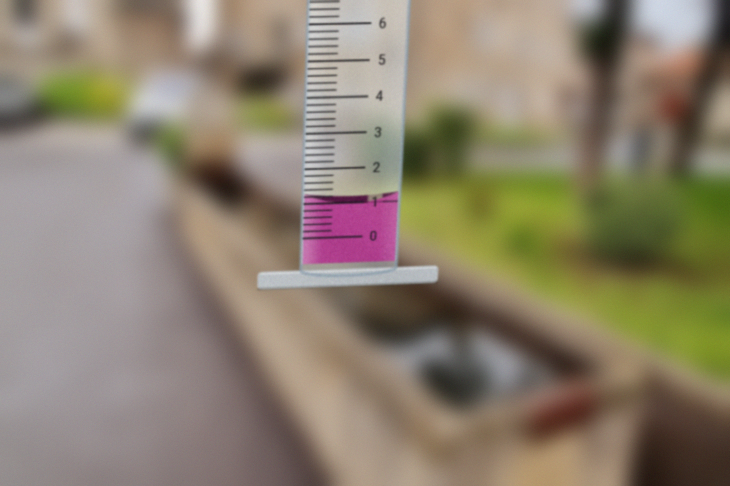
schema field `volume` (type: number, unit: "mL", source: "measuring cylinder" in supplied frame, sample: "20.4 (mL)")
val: 1 (mL)
